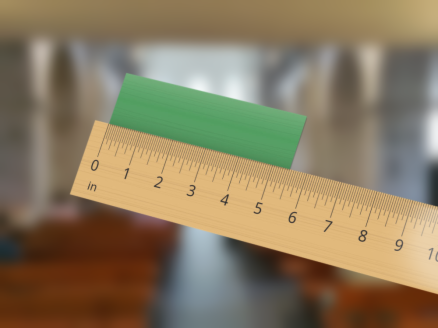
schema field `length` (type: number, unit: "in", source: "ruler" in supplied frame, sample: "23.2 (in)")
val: 5.5 (in)
